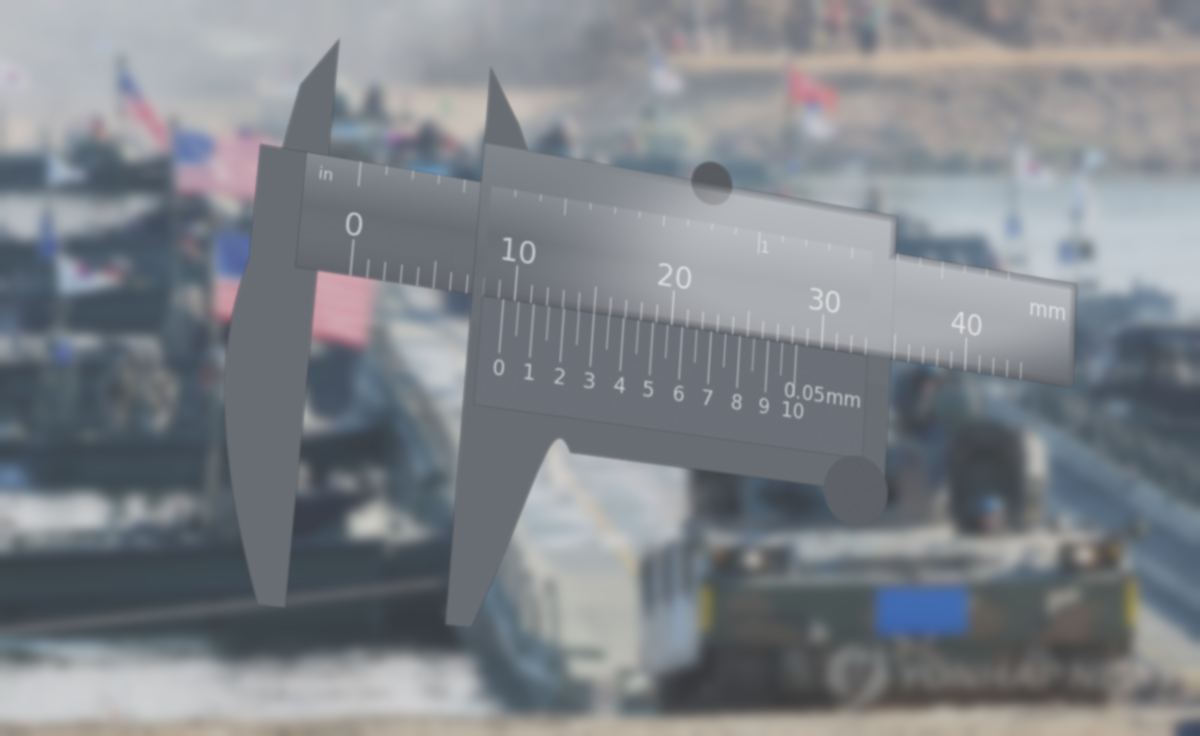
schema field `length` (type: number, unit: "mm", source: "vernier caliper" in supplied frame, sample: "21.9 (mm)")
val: 9.3 (mm)
